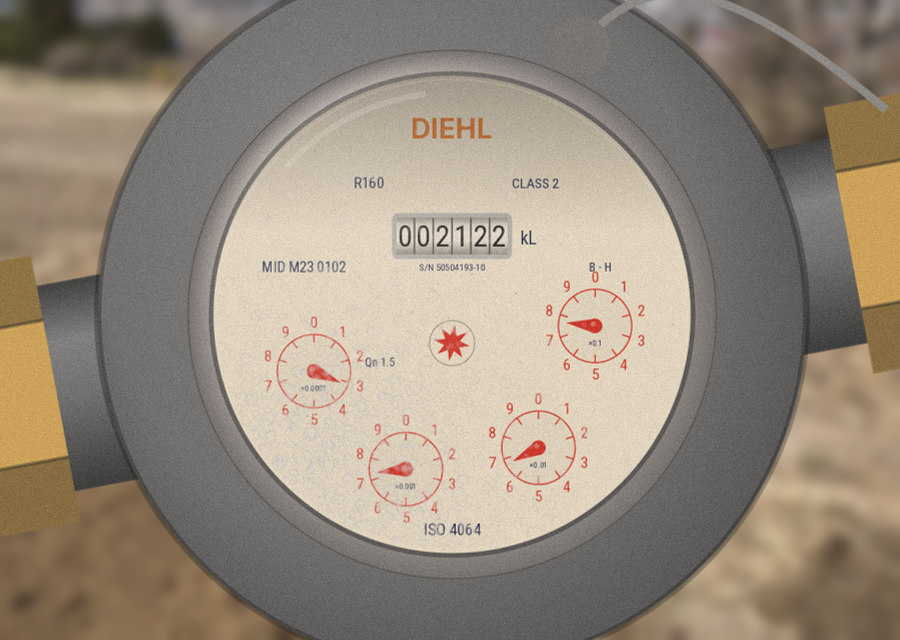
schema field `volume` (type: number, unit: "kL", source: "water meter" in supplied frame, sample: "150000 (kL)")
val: 2122.7673 (kL)
